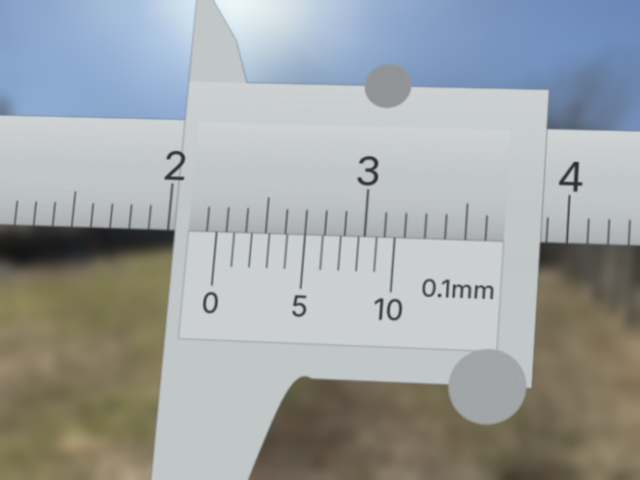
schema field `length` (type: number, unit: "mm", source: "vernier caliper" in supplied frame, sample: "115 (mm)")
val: 22.5 (mm)
